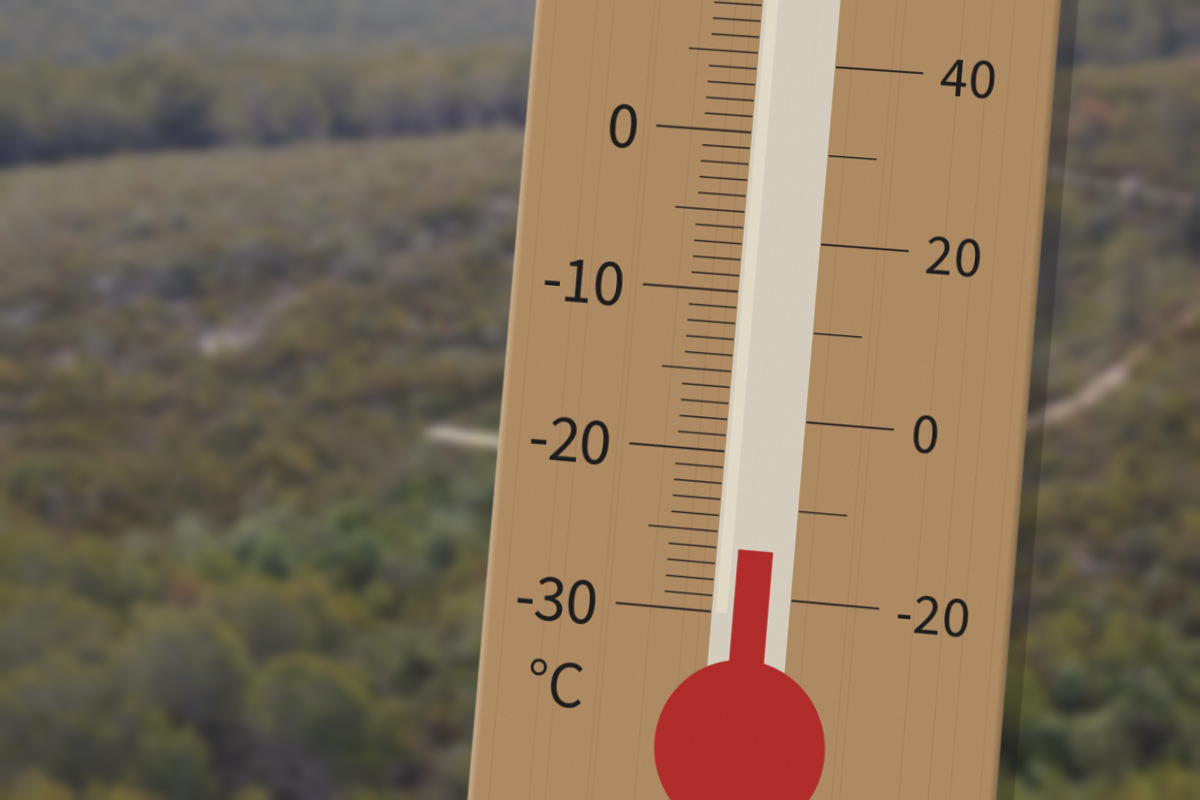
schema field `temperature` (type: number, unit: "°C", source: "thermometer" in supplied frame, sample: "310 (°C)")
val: -26 (°C)
